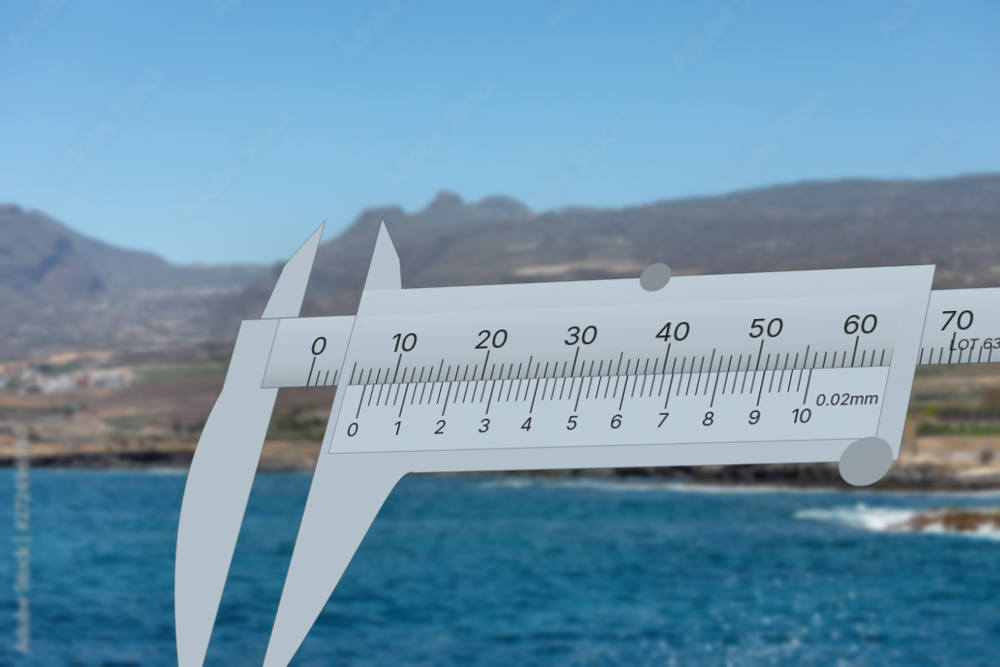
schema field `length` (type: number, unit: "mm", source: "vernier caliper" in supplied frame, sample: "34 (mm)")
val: 6.8 (mm)
